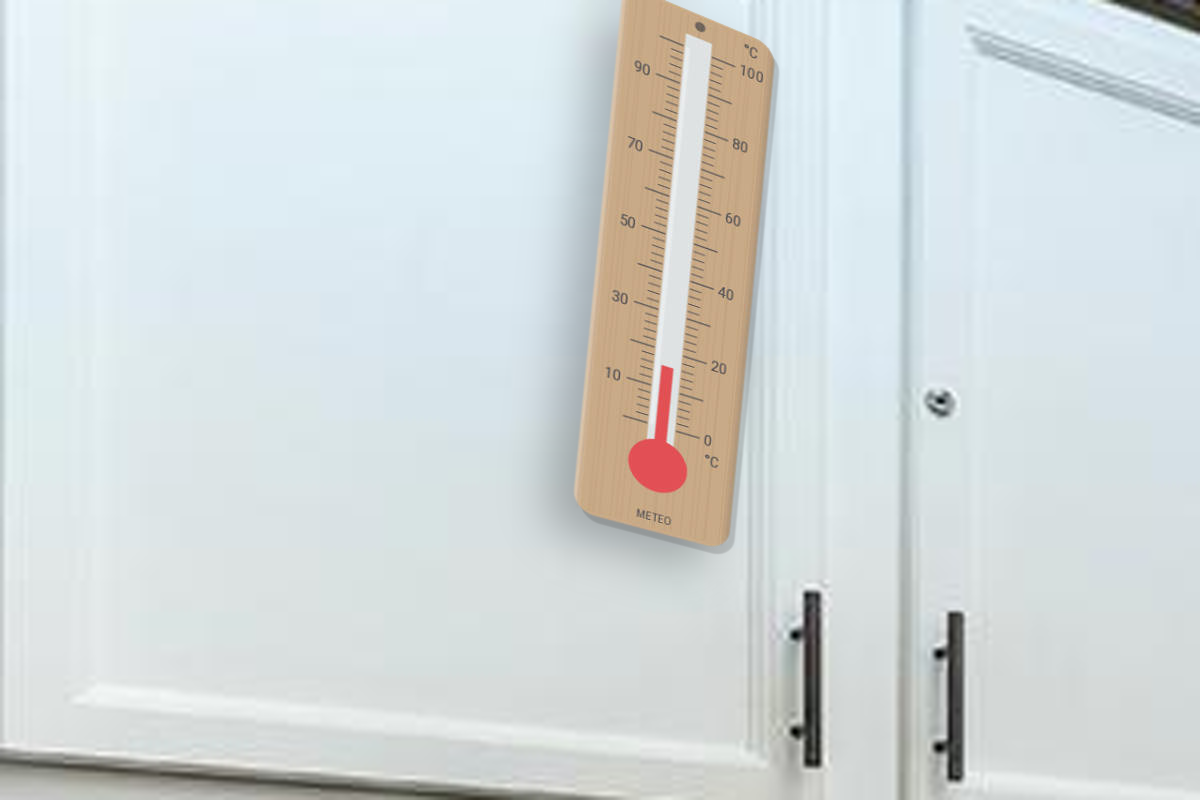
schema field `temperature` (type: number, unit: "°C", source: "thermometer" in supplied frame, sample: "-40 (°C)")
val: 16 (°C)
